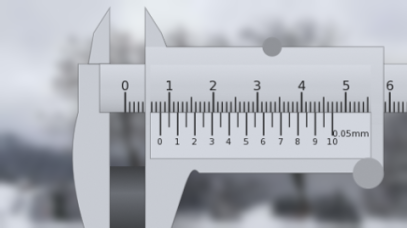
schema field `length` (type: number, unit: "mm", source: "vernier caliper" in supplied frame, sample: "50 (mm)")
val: 8.0 (mm)
